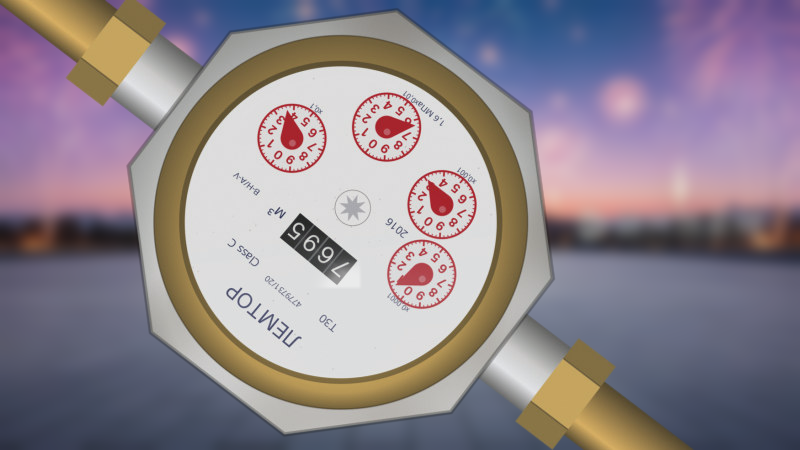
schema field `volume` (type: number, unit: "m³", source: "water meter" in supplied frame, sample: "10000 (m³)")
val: 7695.3630 (m³)
